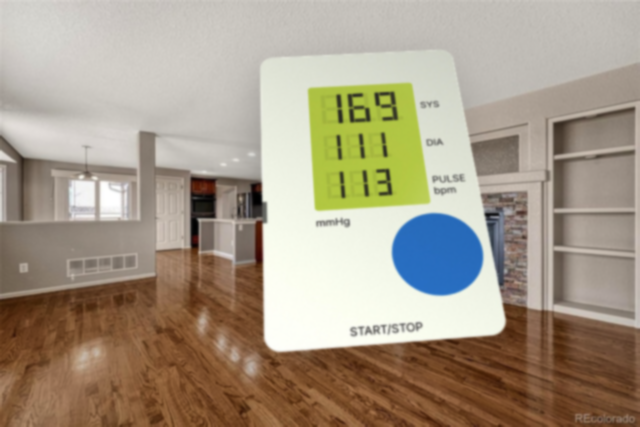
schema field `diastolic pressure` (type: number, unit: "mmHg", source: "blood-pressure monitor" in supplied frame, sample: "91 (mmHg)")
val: 111 (mmHg)
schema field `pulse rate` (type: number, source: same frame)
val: 113 (bpm)
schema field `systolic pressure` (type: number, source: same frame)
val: 169 (mmHg)
